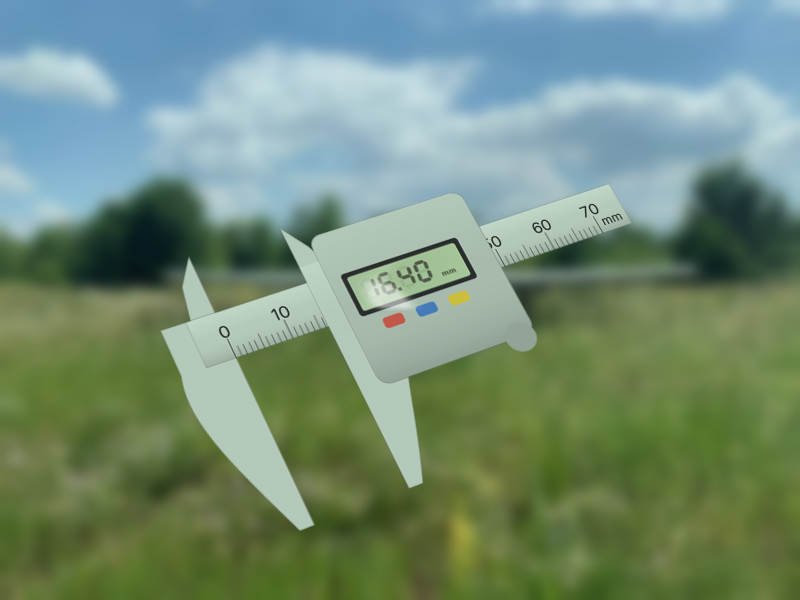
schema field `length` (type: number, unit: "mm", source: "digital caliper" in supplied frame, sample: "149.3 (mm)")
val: 16.40 (mm)
